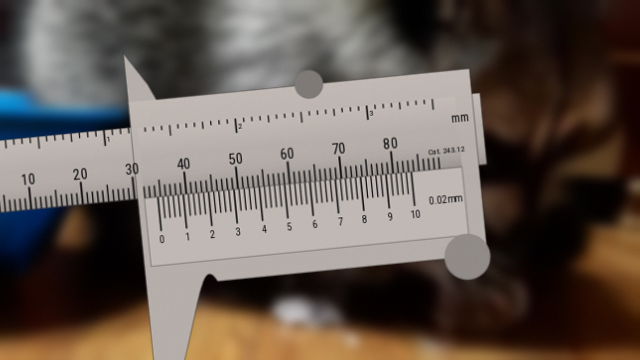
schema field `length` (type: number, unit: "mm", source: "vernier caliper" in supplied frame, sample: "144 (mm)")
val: 34.5 (mm)
